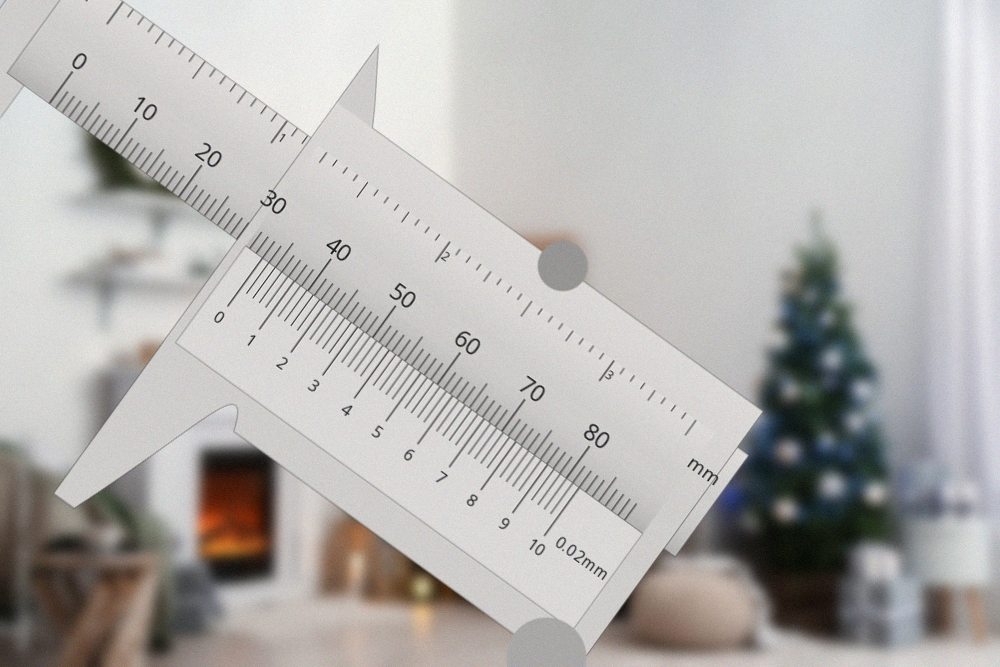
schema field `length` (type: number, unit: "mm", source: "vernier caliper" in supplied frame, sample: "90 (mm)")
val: 33.0 (mm)
